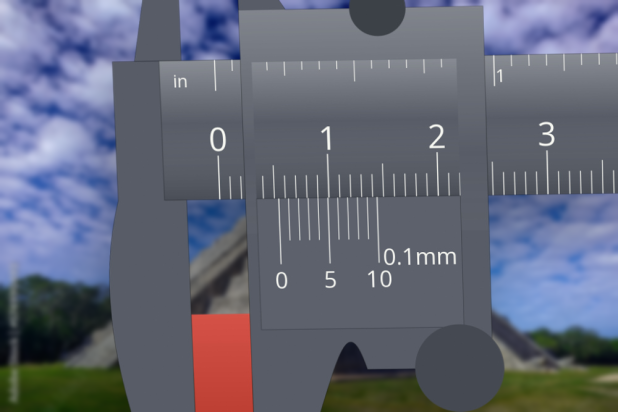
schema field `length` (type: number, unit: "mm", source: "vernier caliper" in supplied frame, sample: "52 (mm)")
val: 5.4 (mm)
